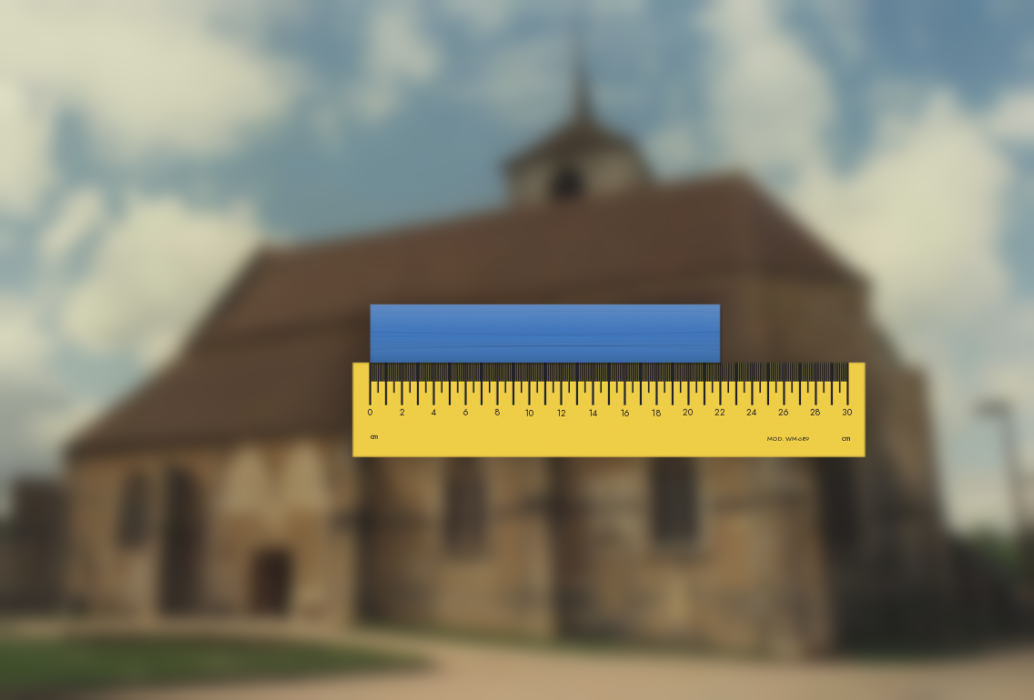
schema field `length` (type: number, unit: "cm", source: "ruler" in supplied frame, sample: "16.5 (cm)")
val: 22 (cm)
